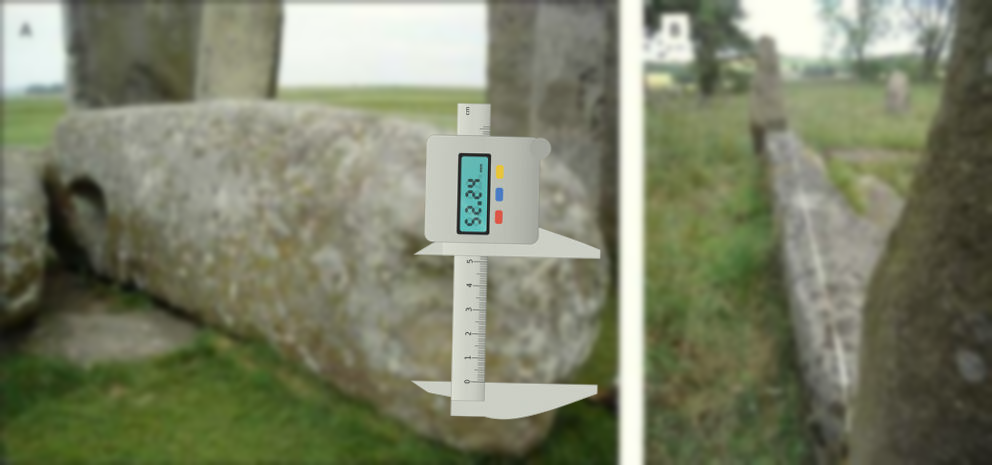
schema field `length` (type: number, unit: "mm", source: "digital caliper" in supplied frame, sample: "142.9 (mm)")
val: 52.24 (mm)
